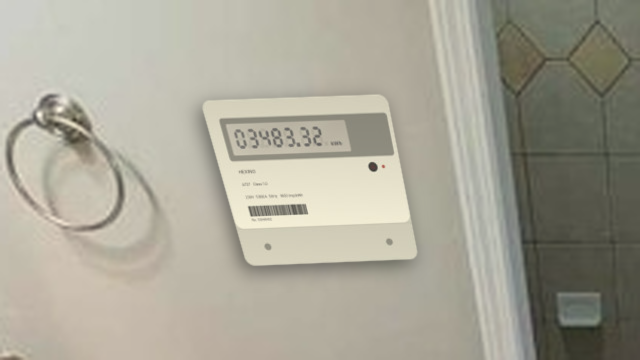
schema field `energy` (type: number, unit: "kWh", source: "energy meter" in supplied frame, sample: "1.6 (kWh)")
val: 3483.32 (kWh)
